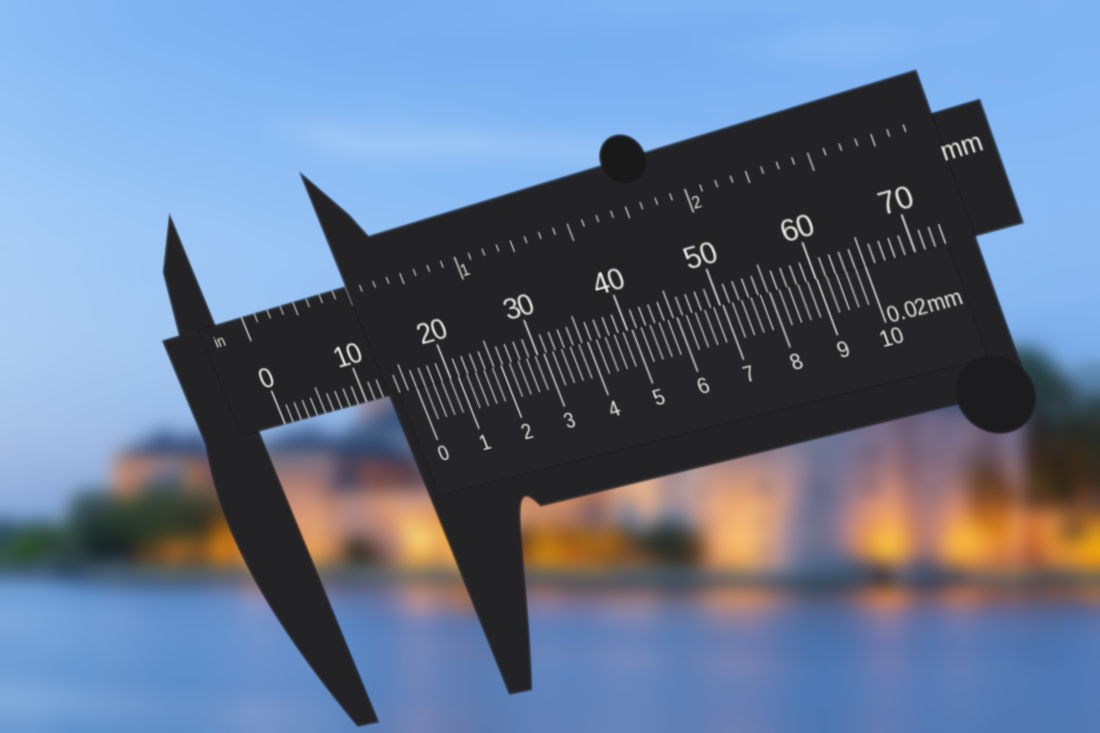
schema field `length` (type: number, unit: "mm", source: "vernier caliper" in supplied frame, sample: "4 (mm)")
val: 16.0 (mm)
